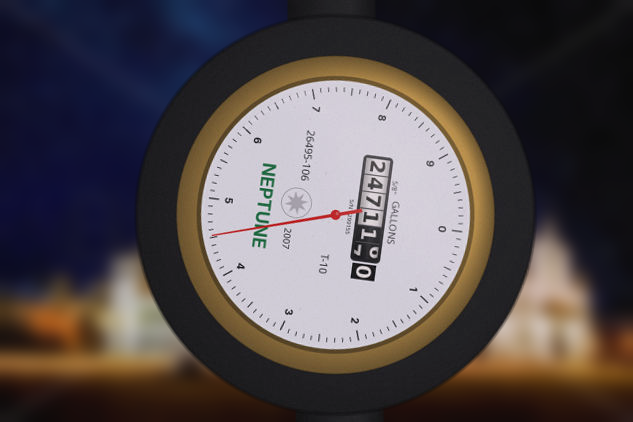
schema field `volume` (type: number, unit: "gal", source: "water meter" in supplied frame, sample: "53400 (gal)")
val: 2471164.5 (gal)
